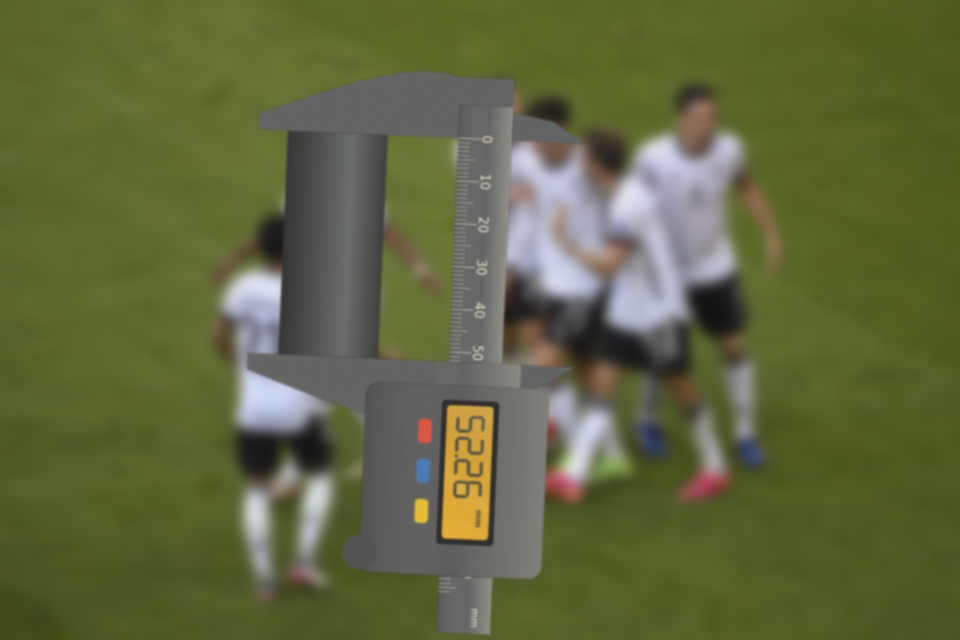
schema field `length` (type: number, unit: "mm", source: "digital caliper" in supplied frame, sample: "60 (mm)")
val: 52.26 (mm)
